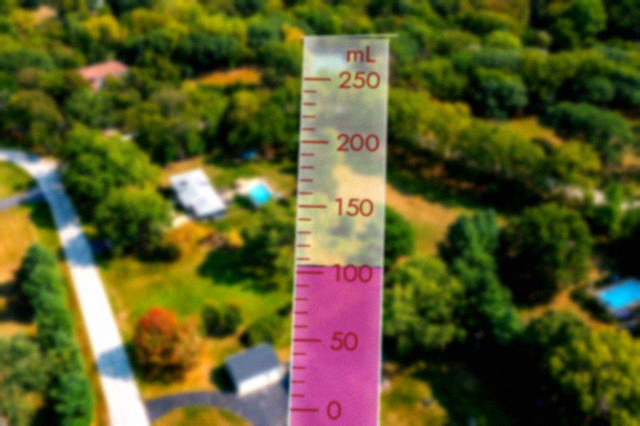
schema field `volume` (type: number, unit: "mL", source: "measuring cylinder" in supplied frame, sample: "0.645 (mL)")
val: 105 (mL)
